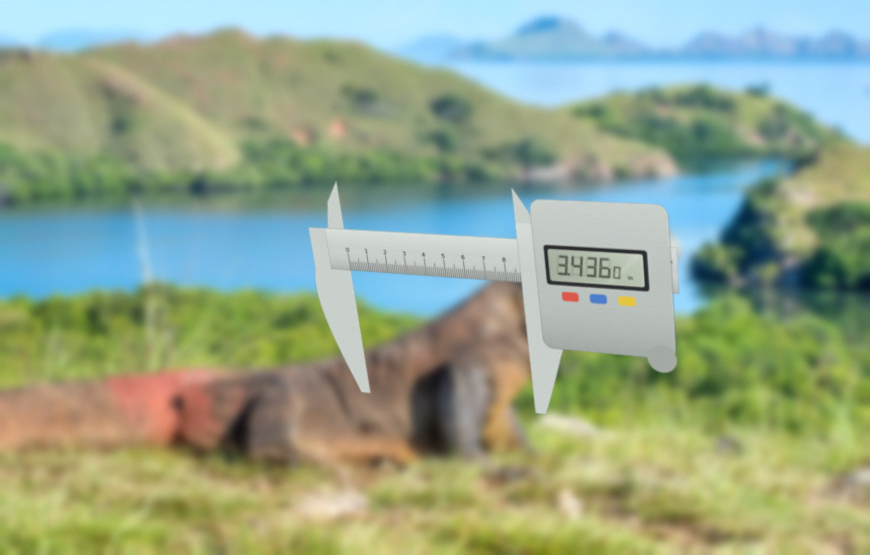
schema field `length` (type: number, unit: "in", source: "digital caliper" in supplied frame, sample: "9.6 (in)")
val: 3.4360 (in)
